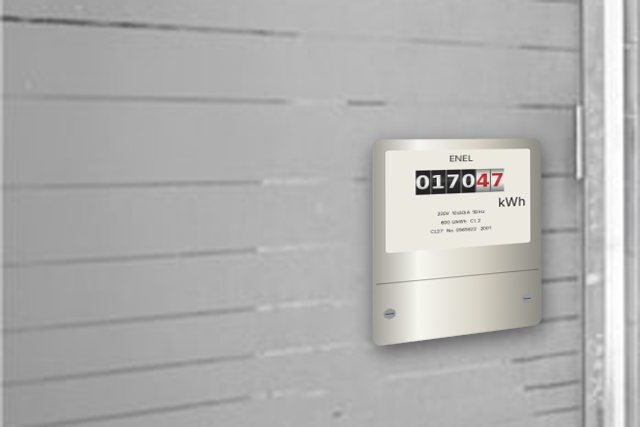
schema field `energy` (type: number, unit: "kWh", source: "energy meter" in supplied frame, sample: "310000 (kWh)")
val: 170.47 (kWh)
